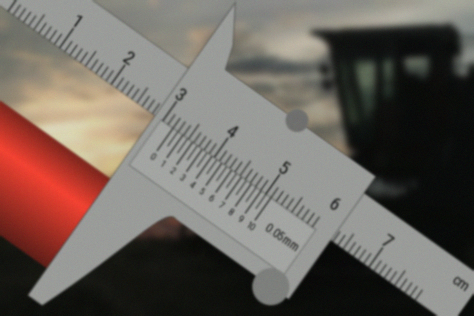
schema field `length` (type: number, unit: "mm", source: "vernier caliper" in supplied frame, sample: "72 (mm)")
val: 32.0 (mm)
